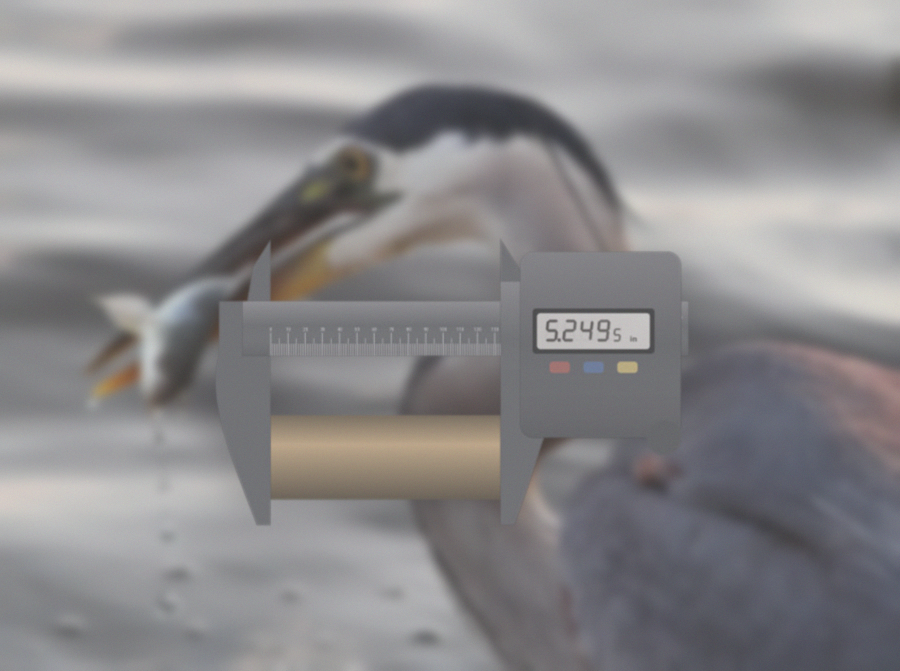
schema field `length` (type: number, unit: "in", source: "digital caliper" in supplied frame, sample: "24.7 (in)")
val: 5.2495 (in)
